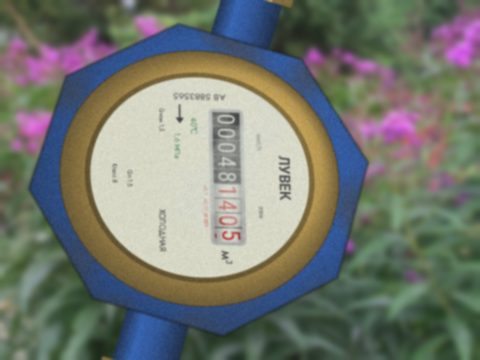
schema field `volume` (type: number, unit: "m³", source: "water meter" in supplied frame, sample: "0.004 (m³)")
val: 48.1405 (m³)
